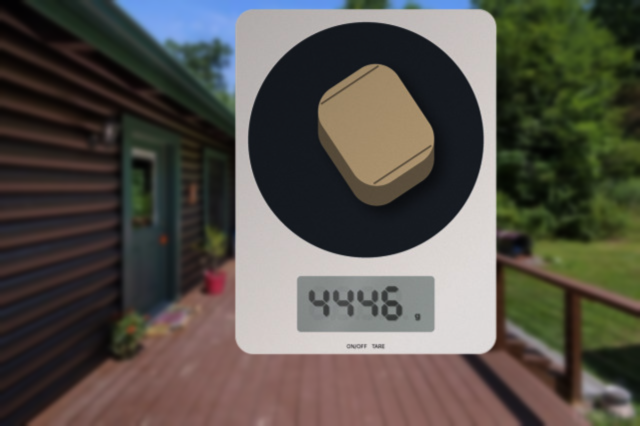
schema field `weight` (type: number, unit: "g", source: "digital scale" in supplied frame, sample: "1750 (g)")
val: 4446 (g)
